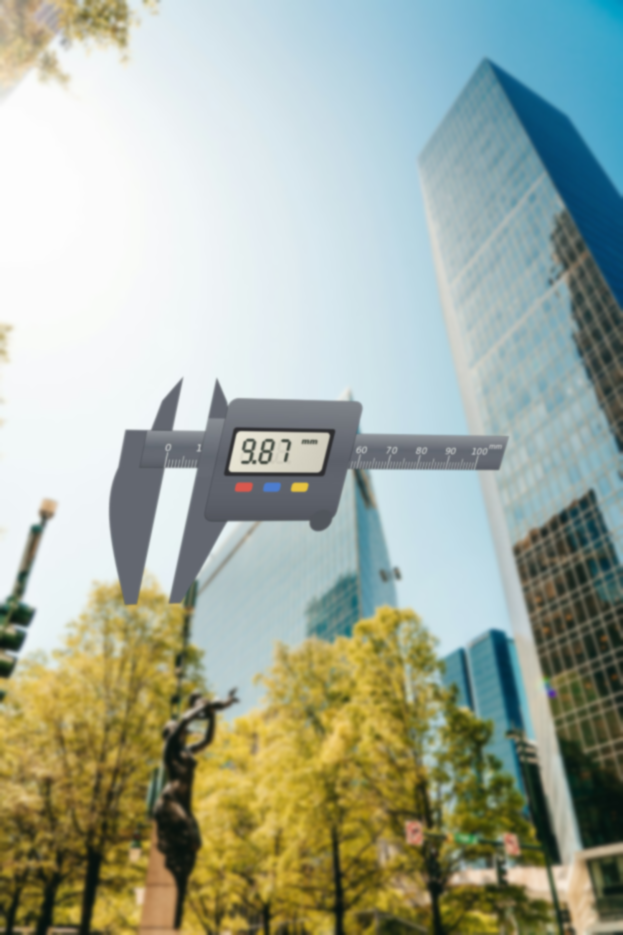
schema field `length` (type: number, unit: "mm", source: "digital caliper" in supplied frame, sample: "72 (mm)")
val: 9.87 (mm)
